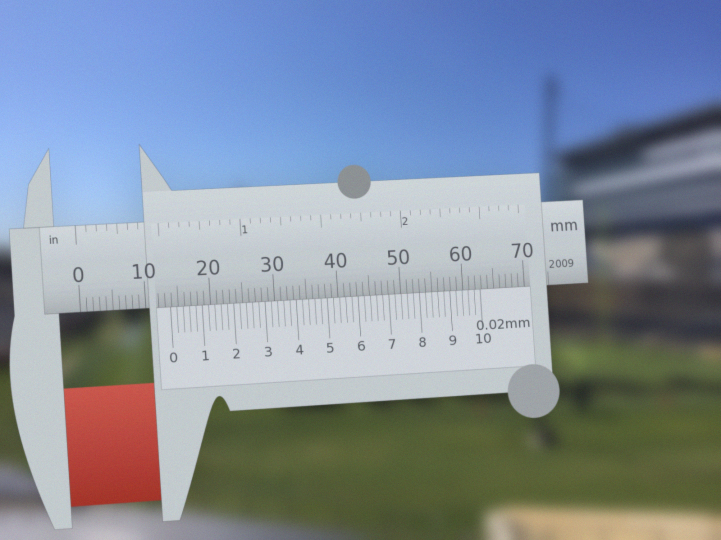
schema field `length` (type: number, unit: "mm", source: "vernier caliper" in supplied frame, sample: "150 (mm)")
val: 13.8 (mm)
